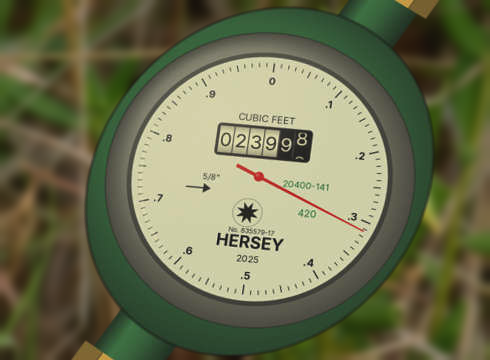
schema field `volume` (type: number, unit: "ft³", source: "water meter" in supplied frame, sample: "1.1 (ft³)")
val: 23998.31 (ft³)
